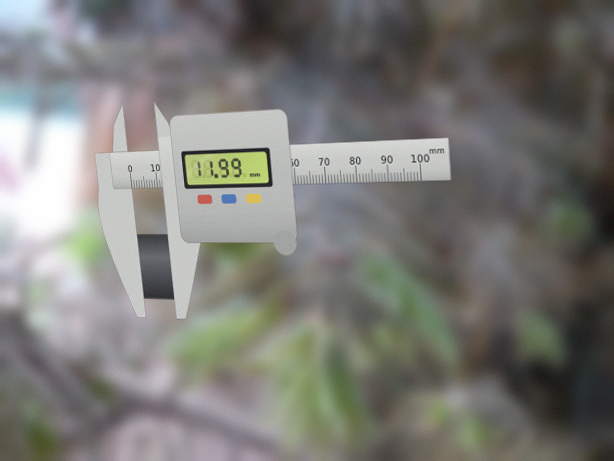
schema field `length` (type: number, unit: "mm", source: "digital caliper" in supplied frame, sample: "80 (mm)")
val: 11.99 (mm)
